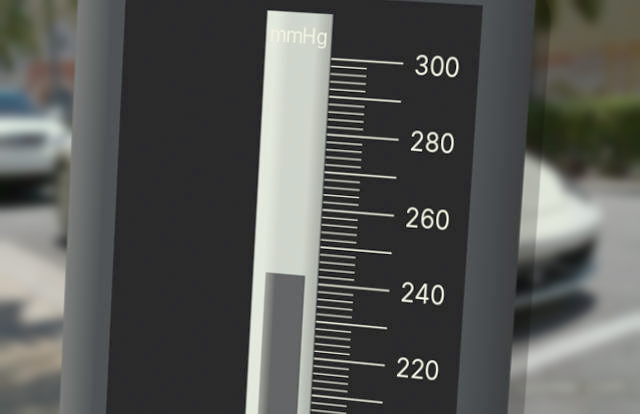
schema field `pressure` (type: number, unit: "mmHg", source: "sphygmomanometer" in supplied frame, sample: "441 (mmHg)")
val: 242 (mmHg)
